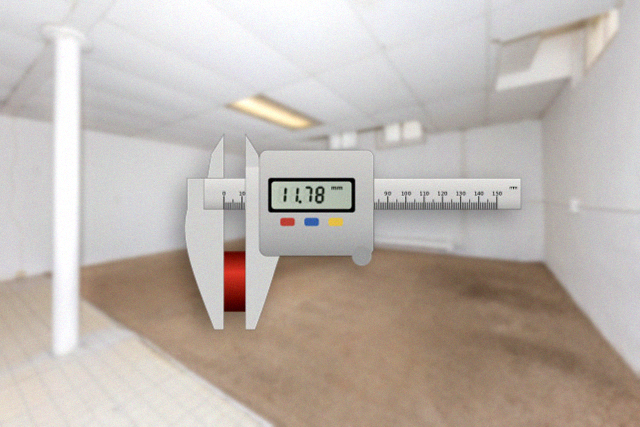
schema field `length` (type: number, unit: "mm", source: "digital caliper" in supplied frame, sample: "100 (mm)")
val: 11.78 (mm)
